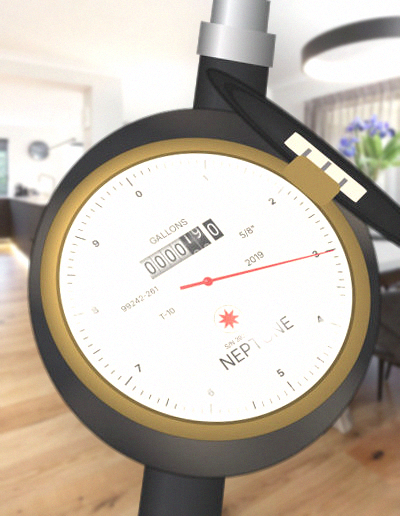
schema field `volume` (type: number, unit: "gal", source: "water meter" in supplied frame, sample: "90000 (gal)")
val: 193.0 (gal)
